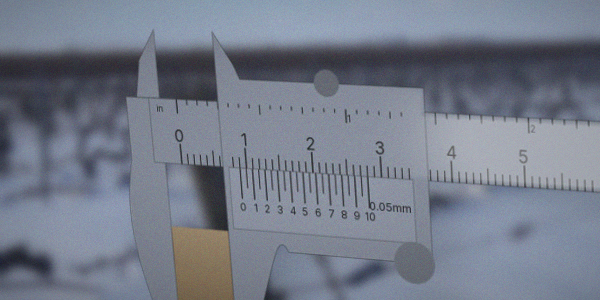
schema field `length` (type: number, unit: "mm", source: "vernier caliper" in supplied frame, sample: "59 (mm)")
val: 9.0 (mm)
